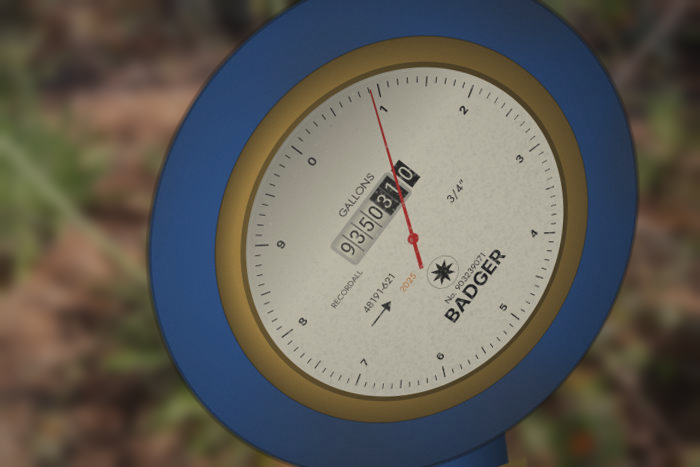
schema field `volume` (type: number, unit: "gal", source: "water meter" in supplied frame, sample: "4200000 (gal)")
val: 9350310.9 (gal)
